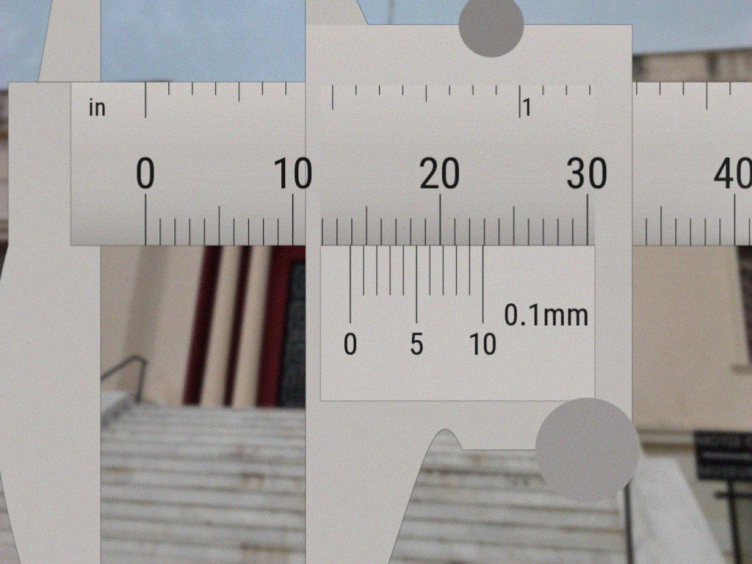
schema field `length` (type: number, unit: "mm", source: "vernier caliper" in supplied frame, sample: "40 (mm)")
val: 13.9 (mm)
